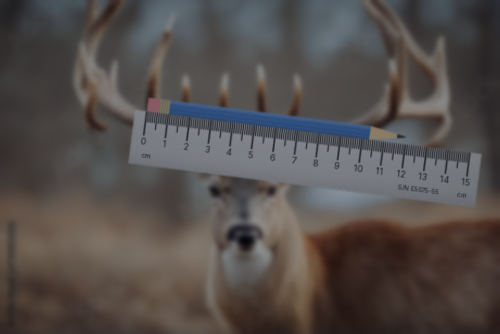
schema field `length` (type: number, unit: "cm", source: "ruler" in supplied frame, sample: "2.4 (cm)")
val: 12 (cm)
